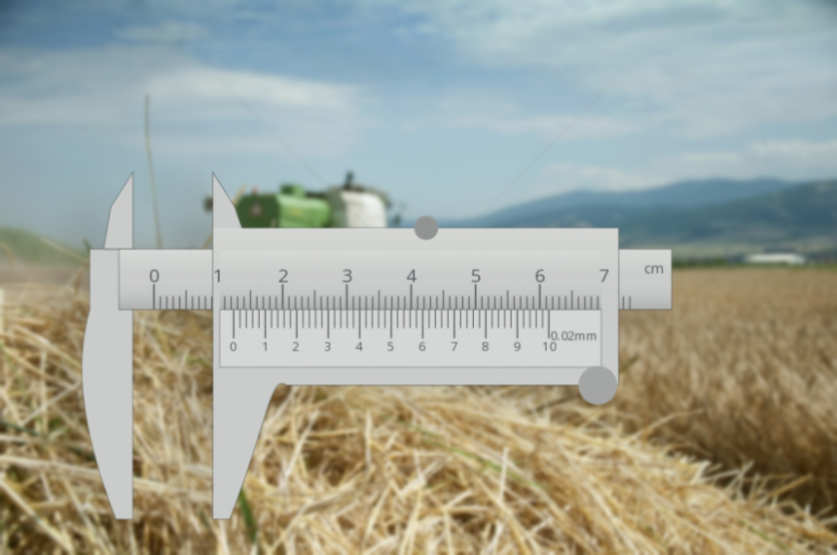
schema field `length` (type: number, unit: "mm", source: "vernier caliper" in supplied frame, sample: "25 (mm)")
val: 12.4 (mm)
